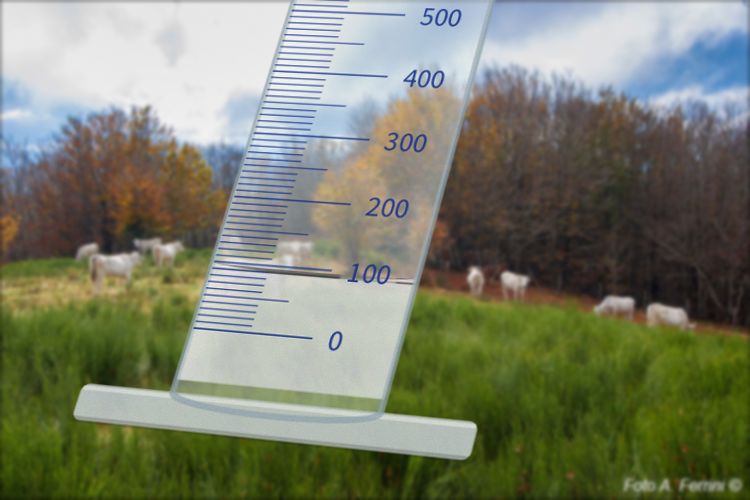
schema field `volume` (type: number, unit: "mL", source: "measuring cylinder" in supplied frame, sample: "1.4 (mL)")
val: 90 (mL)
